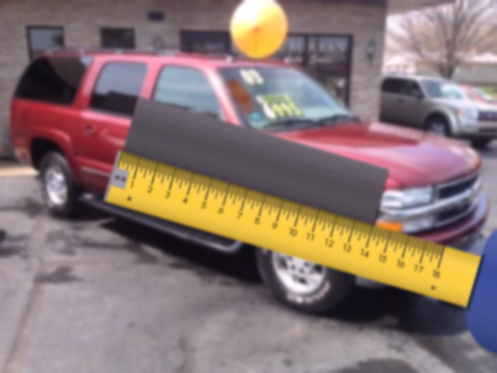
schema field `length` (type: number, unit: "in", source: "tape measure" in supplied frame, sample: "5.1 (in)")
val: 14 (in)
